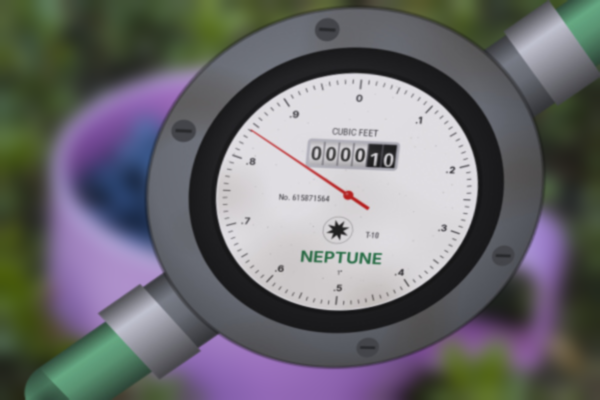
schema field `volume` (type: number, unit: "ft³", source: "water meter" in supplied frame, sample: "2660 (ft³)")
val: 9.84 (ft³)
